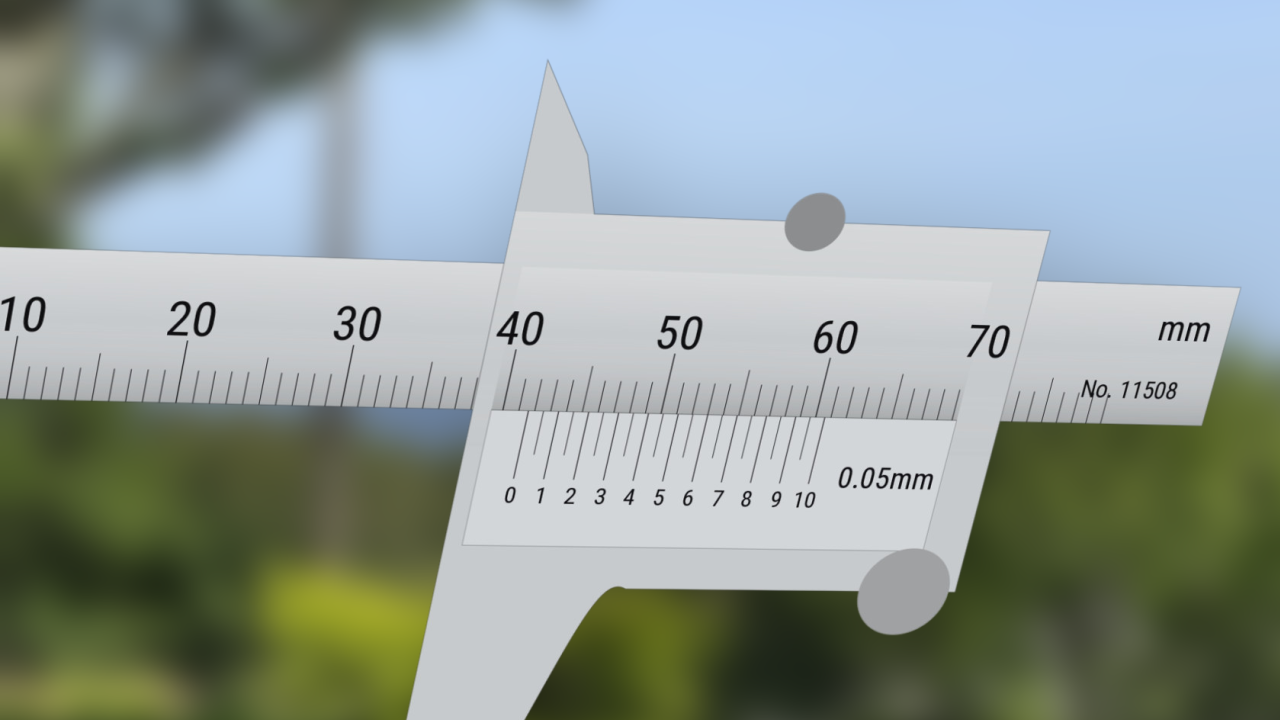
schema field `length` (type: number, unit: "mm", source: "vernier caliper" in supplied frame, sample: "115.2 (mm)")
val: 41.6 (mm)
